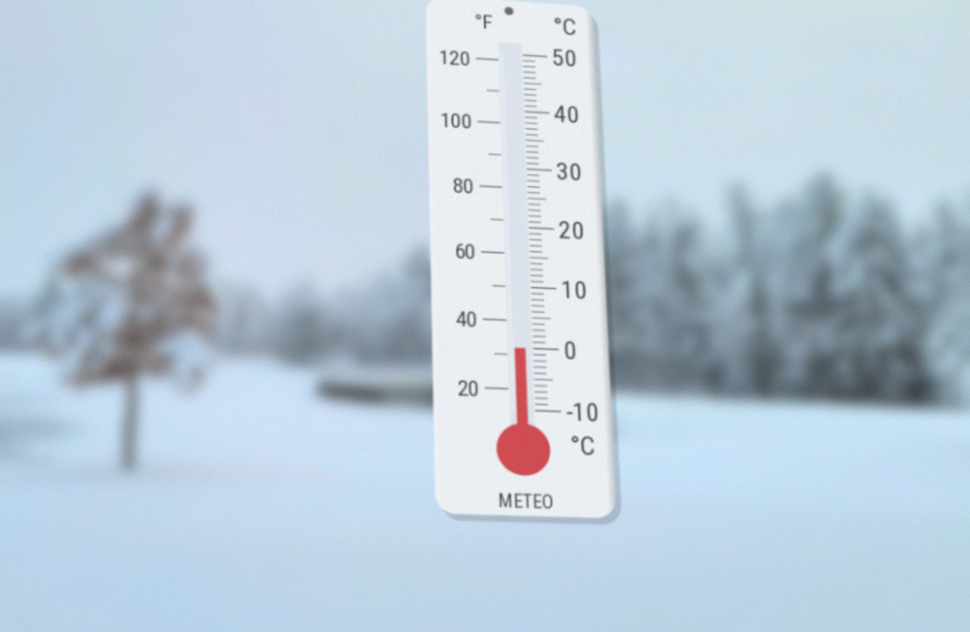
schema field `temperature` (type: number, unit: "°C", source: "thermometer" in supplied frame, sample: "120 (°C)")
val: 0 (°C)
